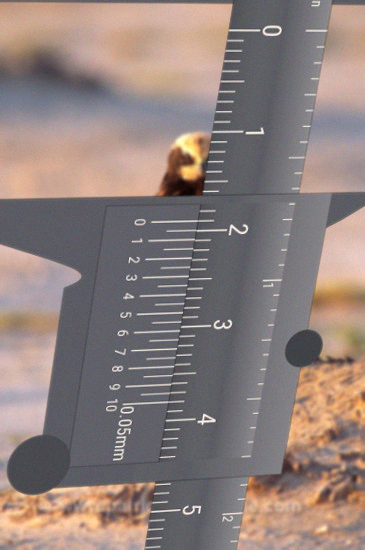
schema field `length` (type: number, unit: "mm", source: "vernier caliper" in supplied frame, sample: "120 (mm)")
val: 19.0 (mm)
